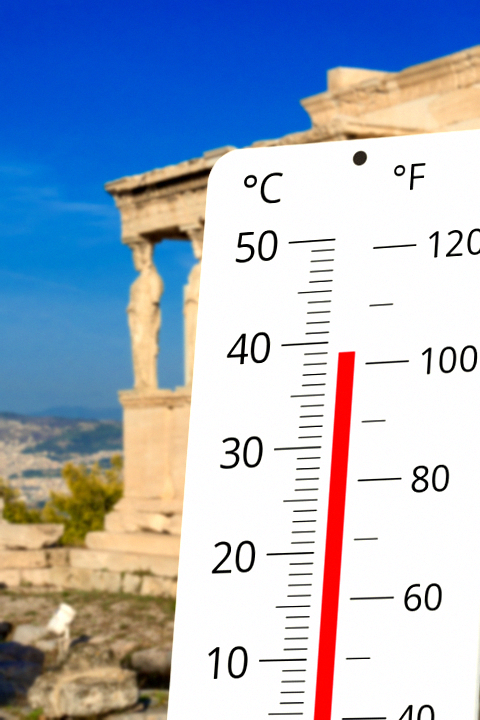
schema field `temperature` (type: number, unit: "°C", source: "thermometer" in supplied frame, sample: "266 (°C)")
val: 39 (°C)
